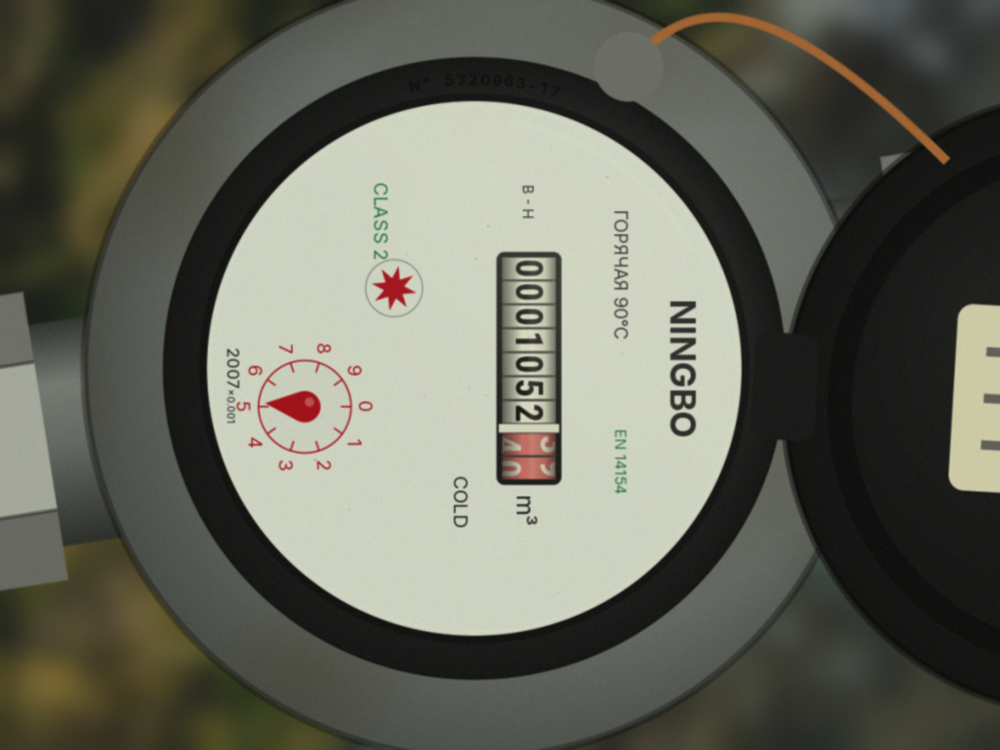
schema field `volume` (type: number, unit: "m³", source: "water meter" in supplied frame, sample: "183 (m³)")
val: 1052.395 (m³)
